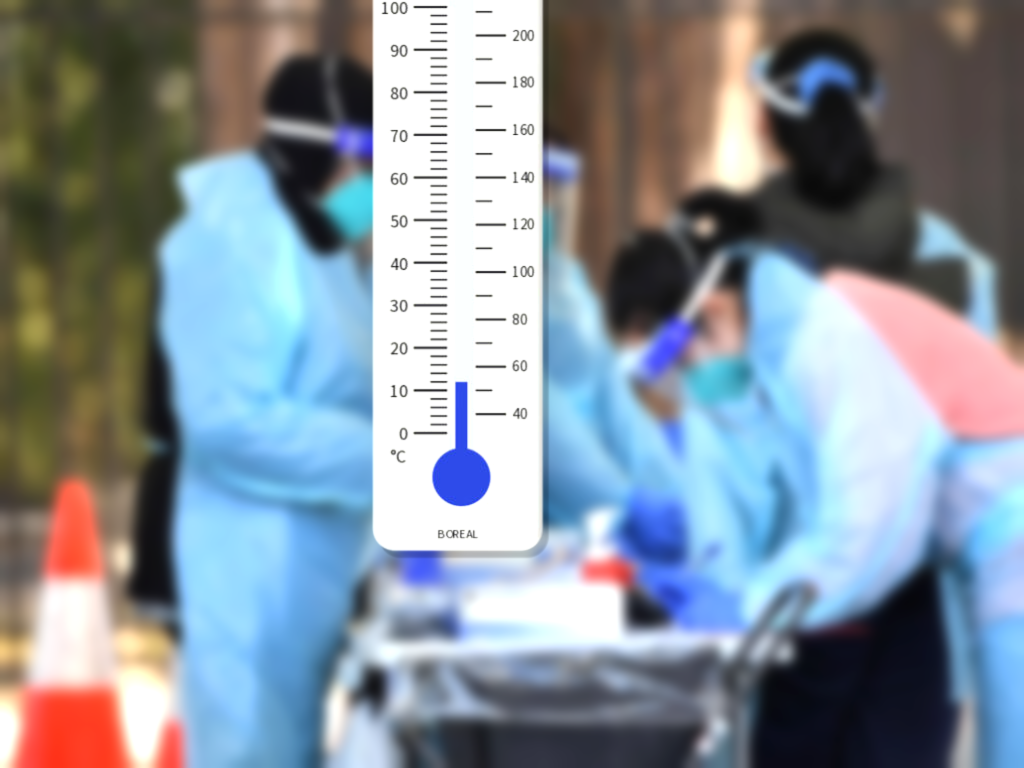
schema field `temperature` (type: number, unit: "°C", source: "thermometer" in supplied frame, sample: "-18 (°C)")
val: 12 (°C)
